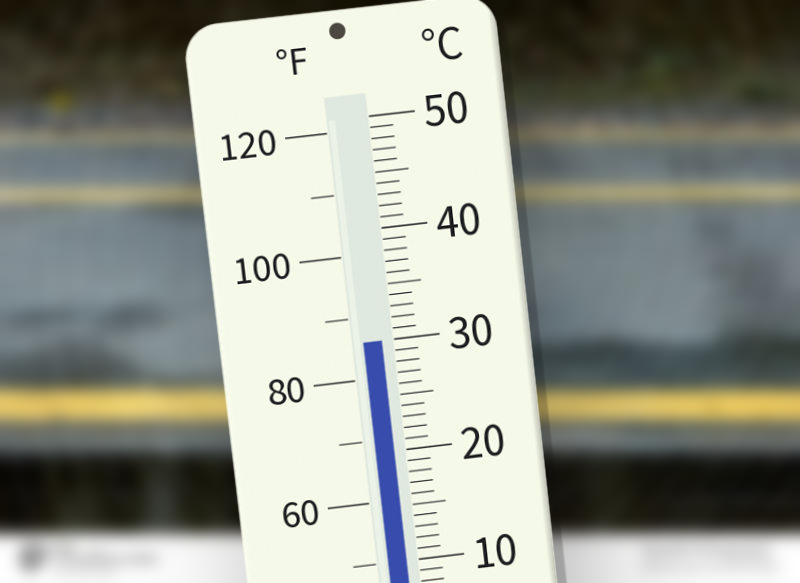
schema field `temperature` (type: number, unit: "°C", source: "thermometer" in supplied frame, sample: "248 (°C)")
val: 30 (°C)
